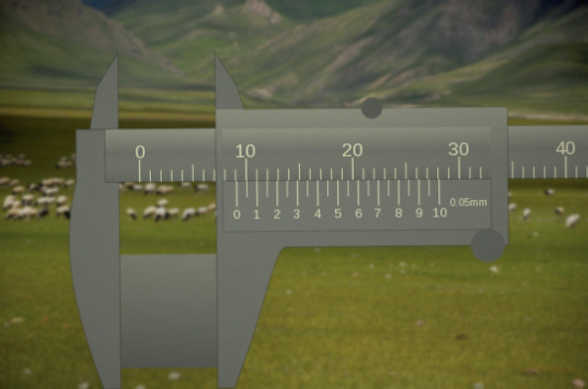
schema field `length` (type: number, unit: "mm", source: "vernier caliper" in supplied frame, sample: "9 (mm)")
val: 9.1 (mm)
